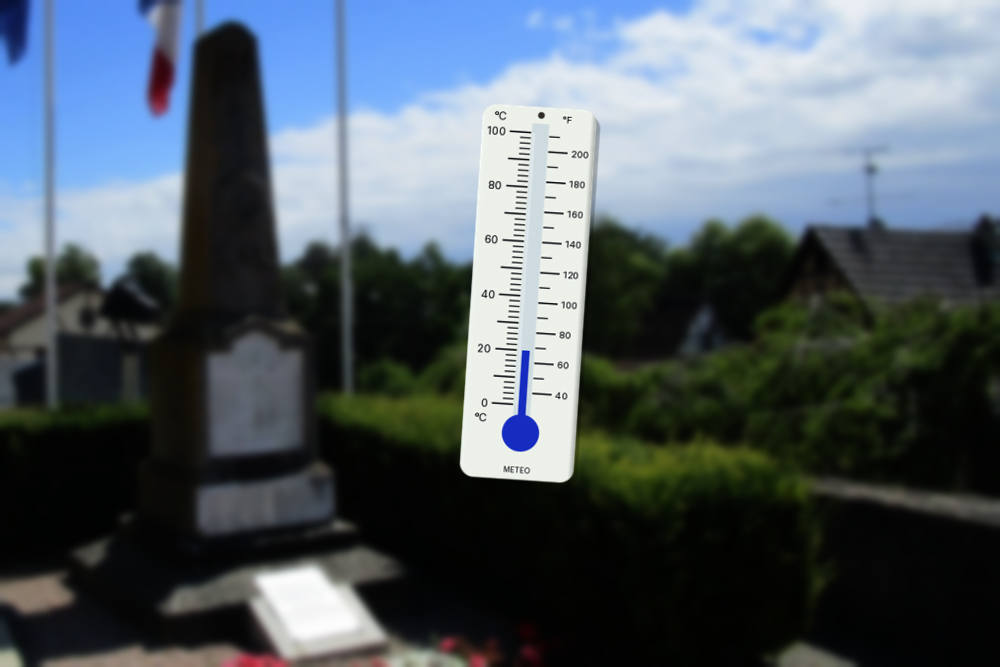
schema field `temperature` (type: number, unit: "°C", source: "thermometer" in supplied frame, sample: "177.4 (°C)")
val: 20 (°C)
